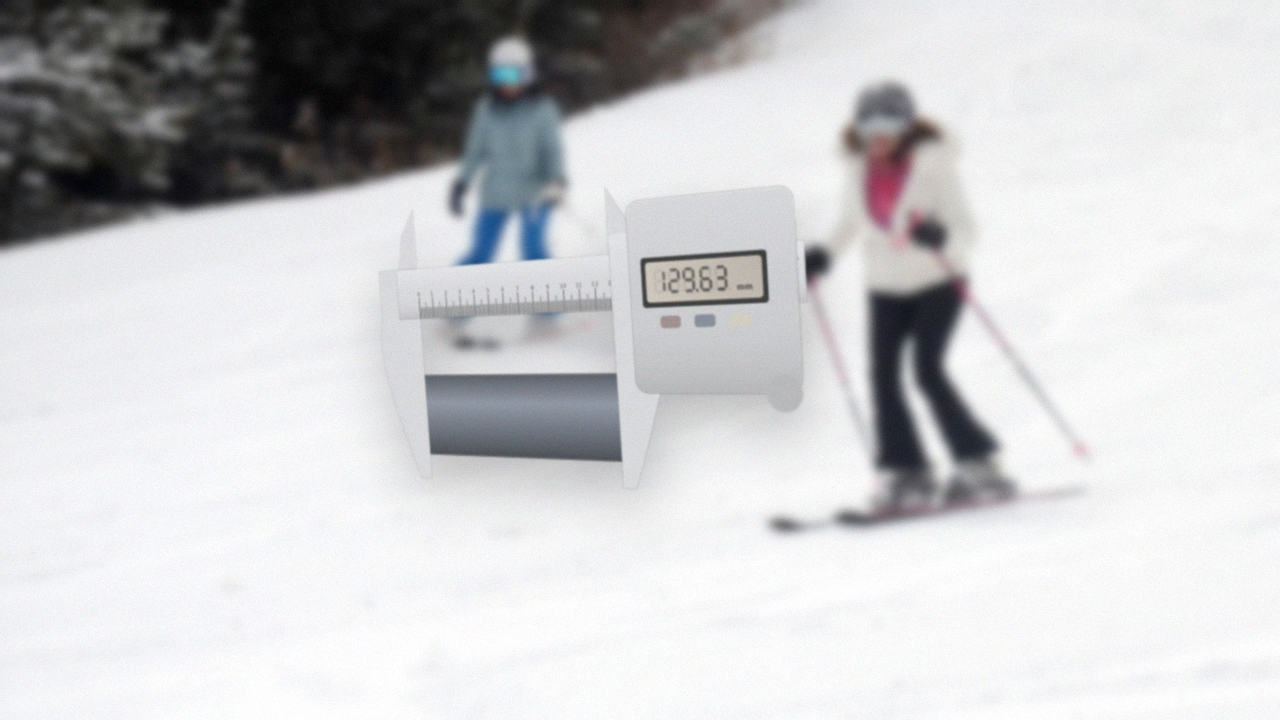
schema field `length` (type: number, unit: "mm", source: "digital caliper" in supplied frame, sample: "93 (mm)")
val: 129.63 (mm)
